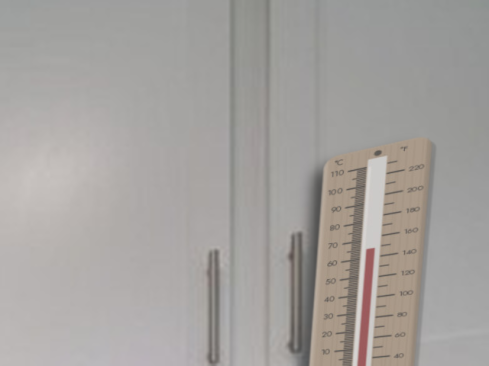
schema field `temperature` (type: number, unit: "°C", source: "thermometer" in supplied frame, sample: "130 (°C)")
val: 65 (°C)
